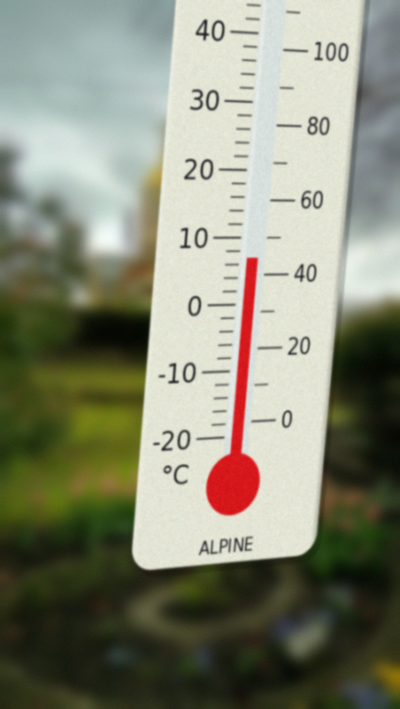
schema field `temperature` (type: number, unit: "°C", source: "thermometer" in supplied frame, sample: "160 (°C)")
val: 7 (°C)
